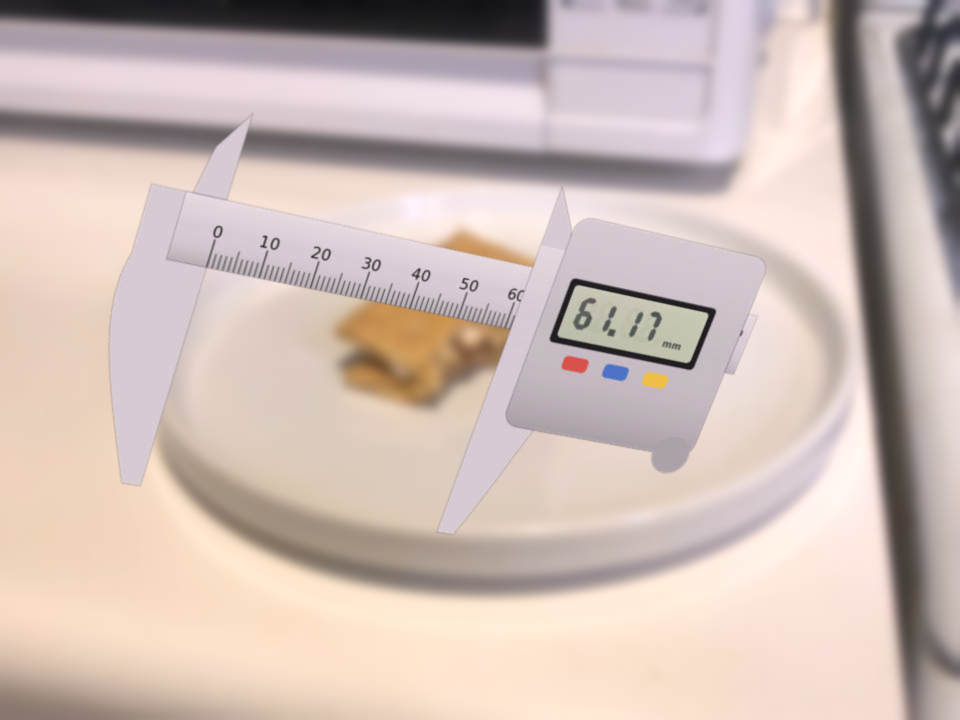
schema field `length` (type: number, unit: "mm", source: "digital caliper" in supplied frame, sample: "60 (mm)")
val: 61.17 (mm)
